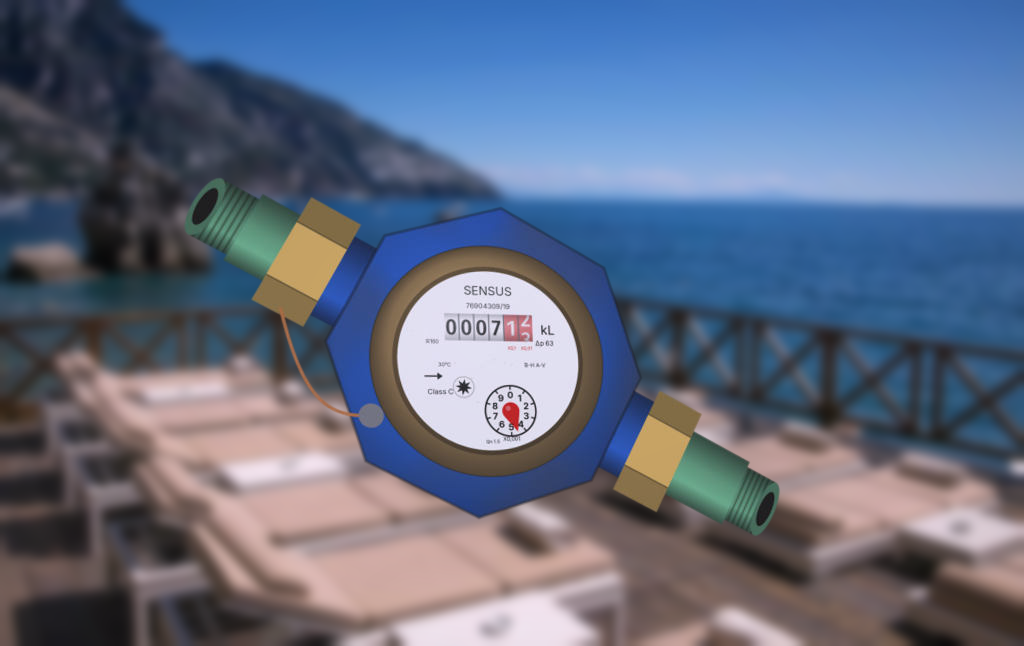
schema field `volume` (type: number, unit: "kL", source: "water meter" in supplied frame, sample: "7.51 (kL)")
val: 7.124 (kL)
